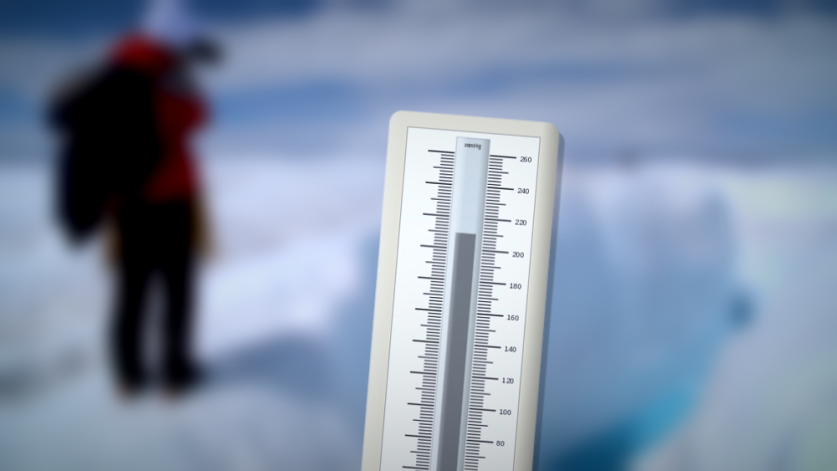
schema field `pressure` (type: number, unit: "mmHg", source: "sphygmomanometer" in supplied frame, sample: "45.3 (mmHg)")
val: 210 (mmHg)
